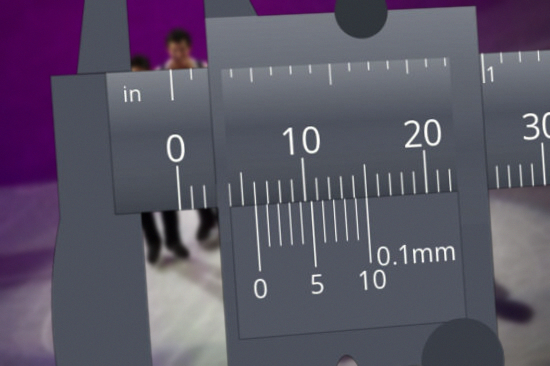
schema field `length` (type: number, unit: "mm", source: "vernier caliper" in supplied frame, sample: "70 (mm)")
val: 6.0 (mm)
